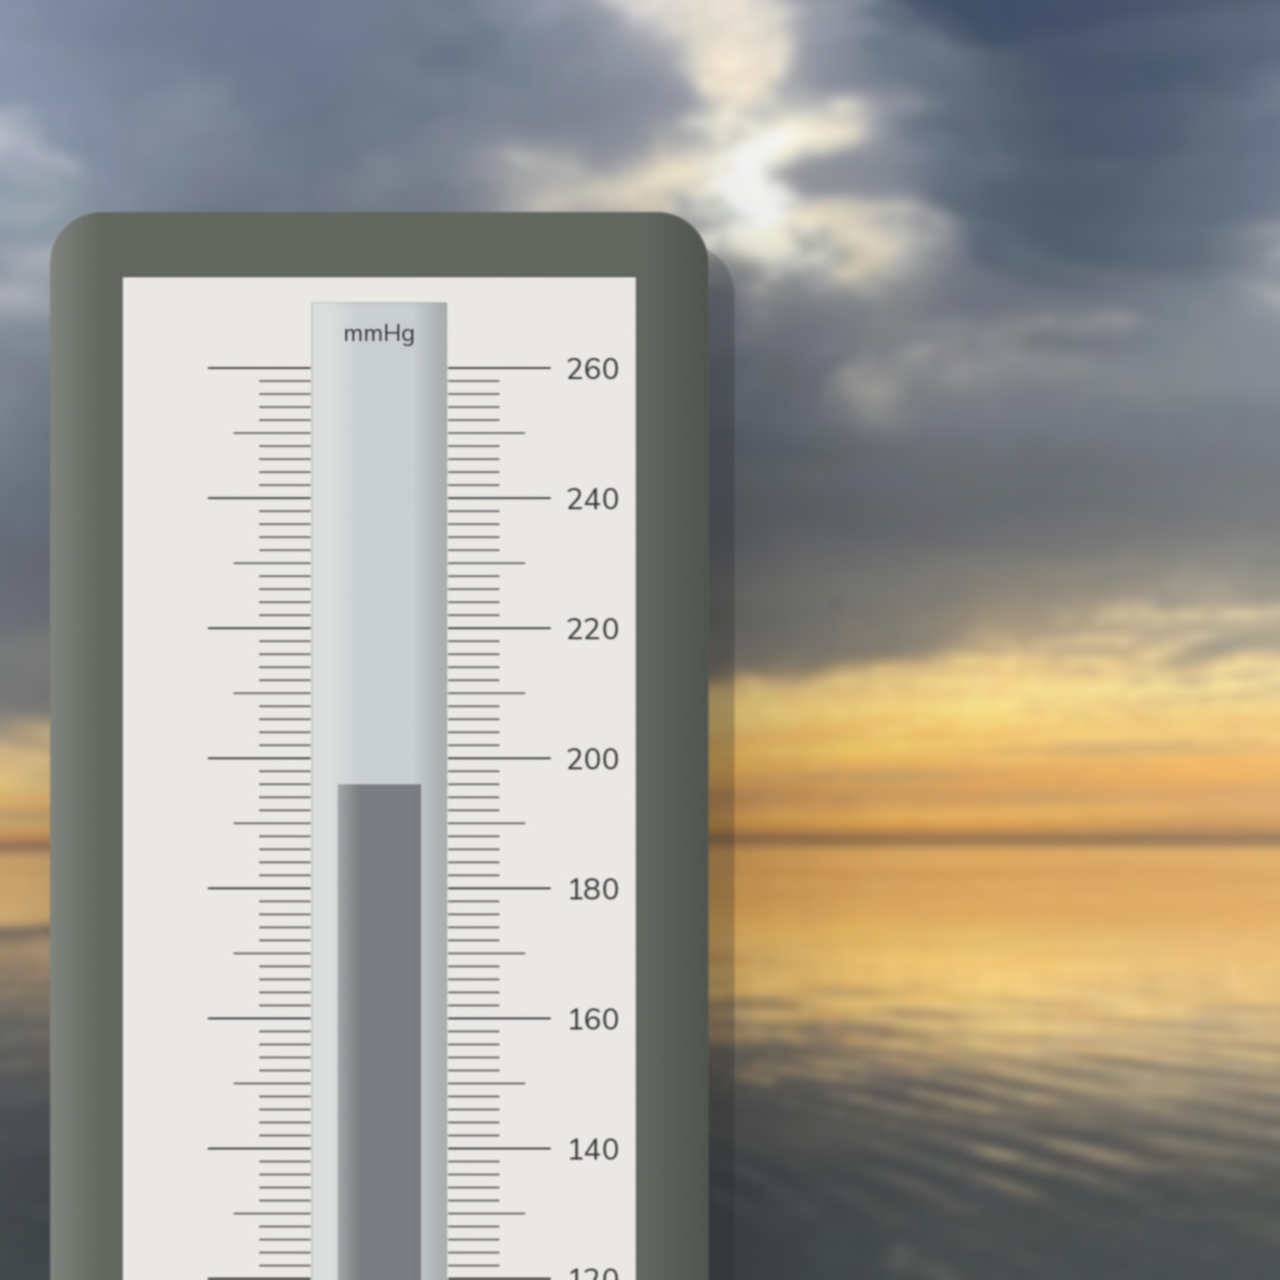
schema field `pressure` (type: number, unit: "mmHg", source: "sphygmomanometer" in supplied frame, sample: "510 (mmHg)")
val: 196 (mmHg)
